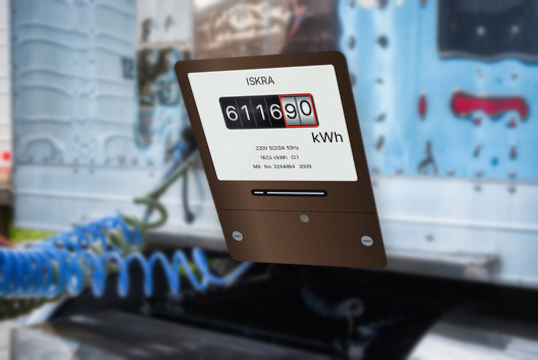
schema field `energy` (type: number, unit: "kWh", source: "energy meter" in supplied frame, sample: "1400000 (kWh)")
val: 6116.90 (kWh)
